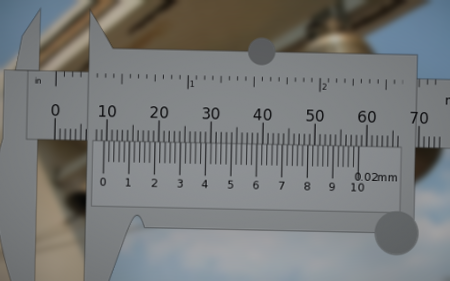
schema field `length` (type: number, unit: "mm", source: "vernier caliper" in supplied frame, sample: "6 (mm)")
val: 9.5 (mm)
